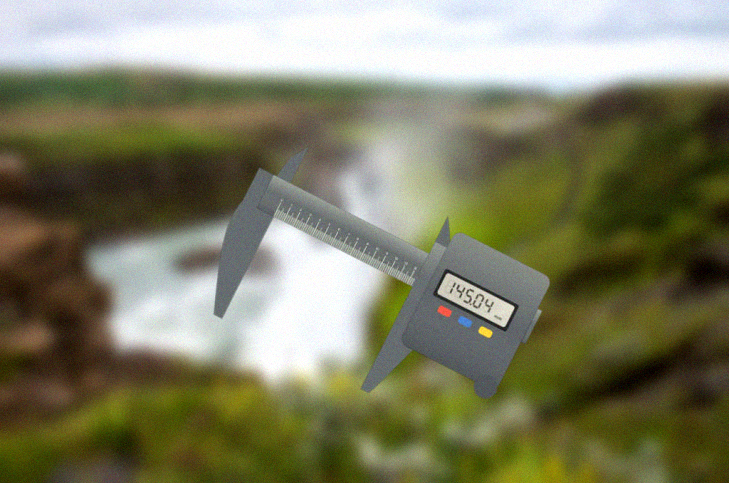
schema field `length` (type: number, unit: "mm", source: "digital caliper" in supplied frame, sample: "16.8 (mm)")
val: 145.04 (mm)
